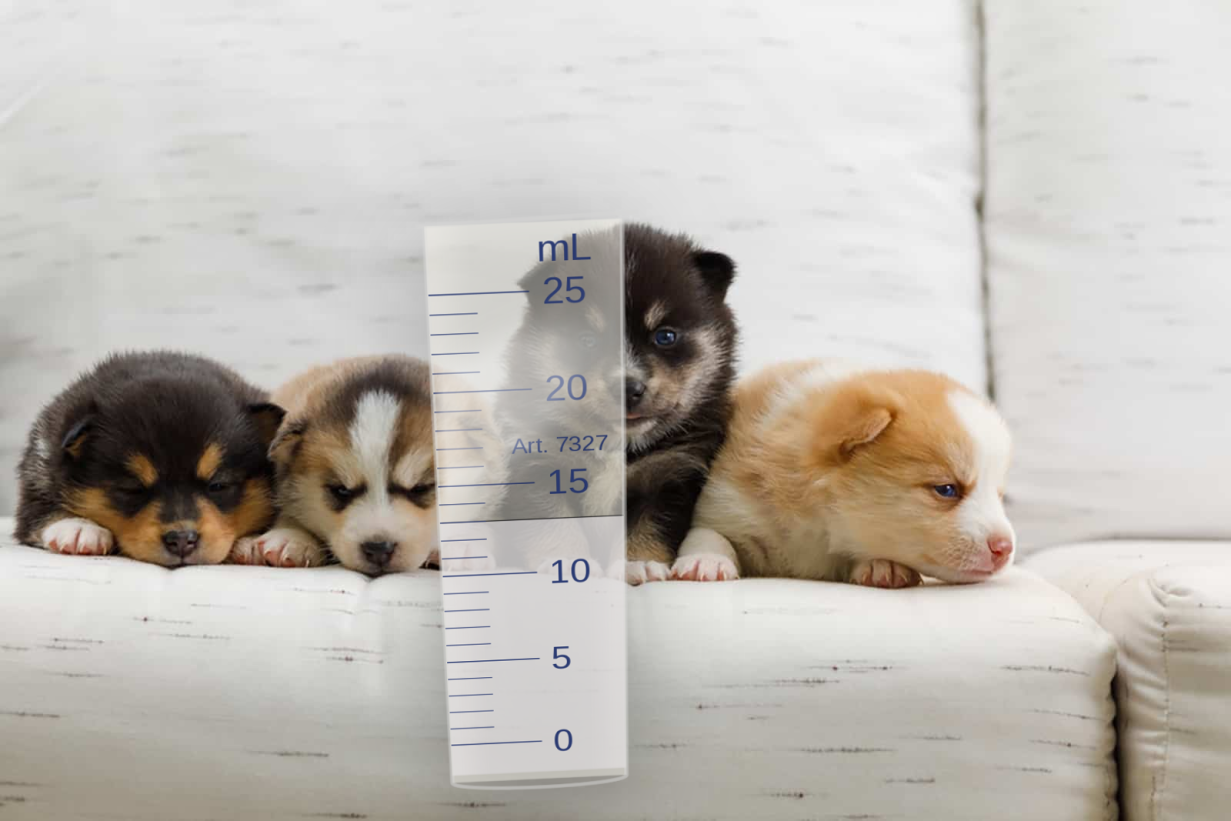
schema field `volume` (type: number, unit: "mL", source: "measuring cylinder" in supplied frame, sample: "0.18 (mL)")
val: 13 (mL)
